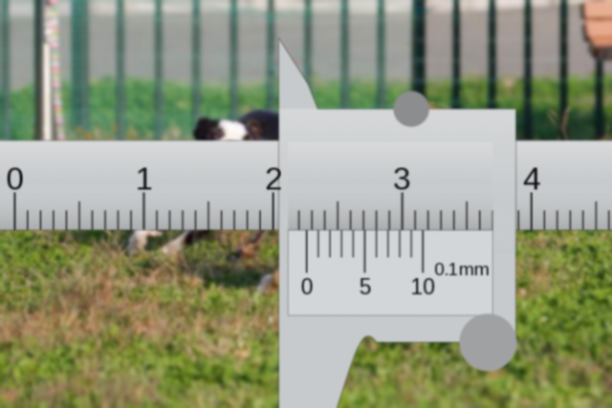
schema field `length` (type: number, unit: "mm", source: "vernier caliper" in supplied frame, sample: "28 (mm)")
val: 22.6 (mm)
